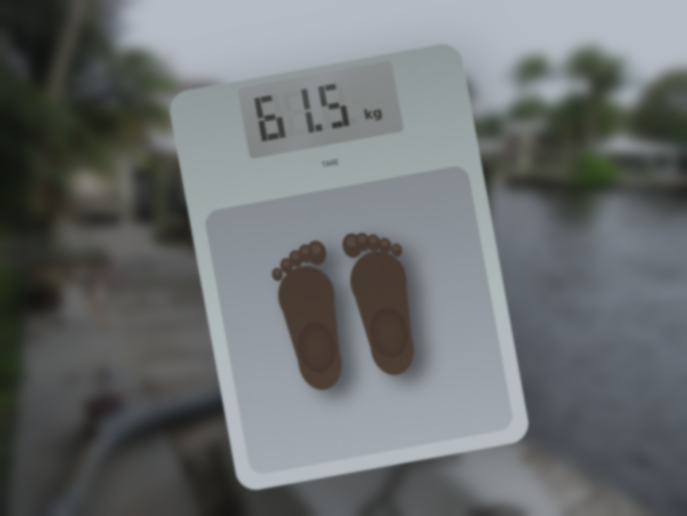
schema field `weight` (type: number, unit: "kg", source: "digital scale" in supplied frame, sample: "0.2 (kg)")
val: 61.5 (kg)
